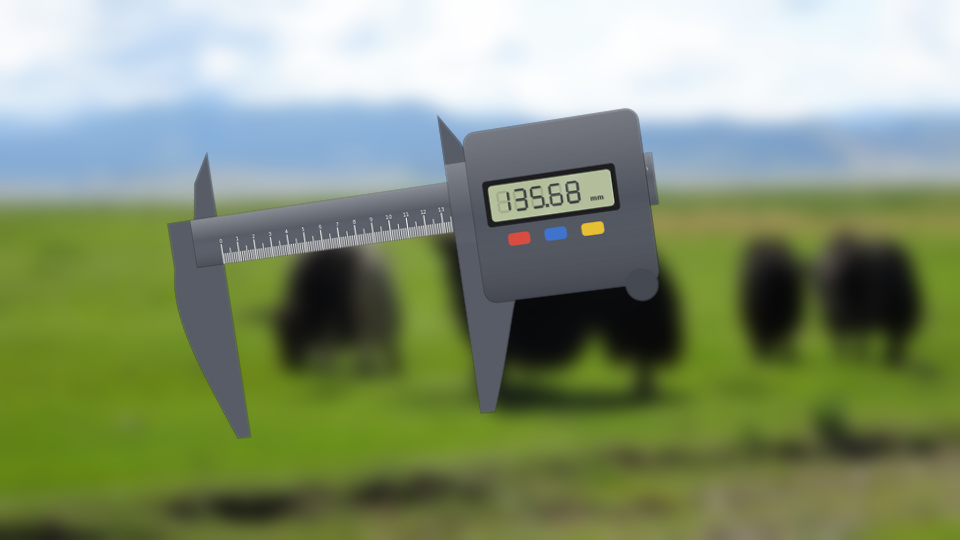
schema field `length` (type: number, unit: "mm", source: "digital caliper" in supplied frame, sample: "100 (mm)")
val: 135.68 (mm)
